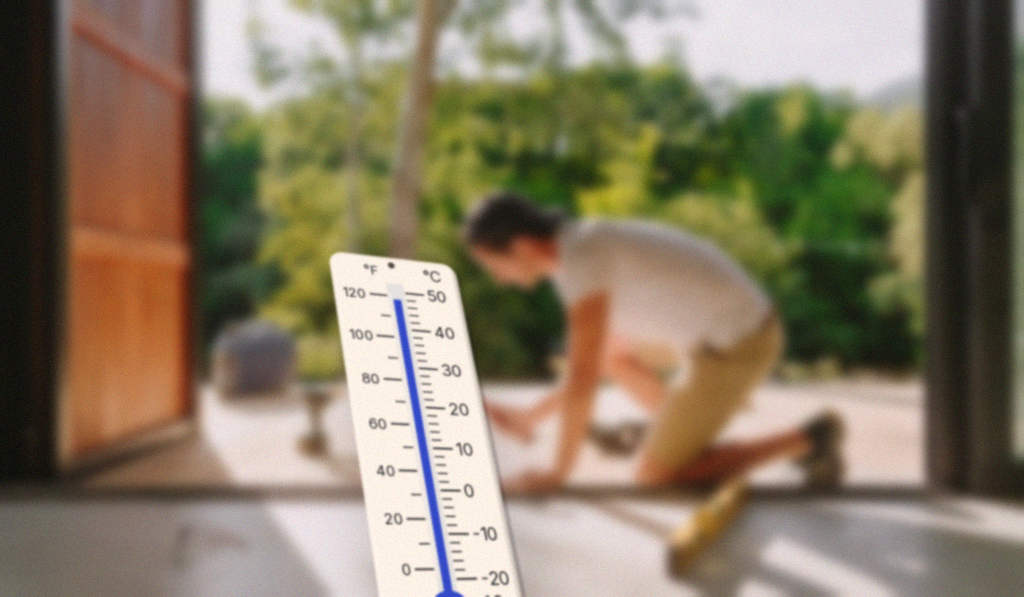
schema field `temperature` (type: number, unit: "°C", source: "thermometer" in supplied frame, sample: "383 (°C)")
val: 48 (°C)
